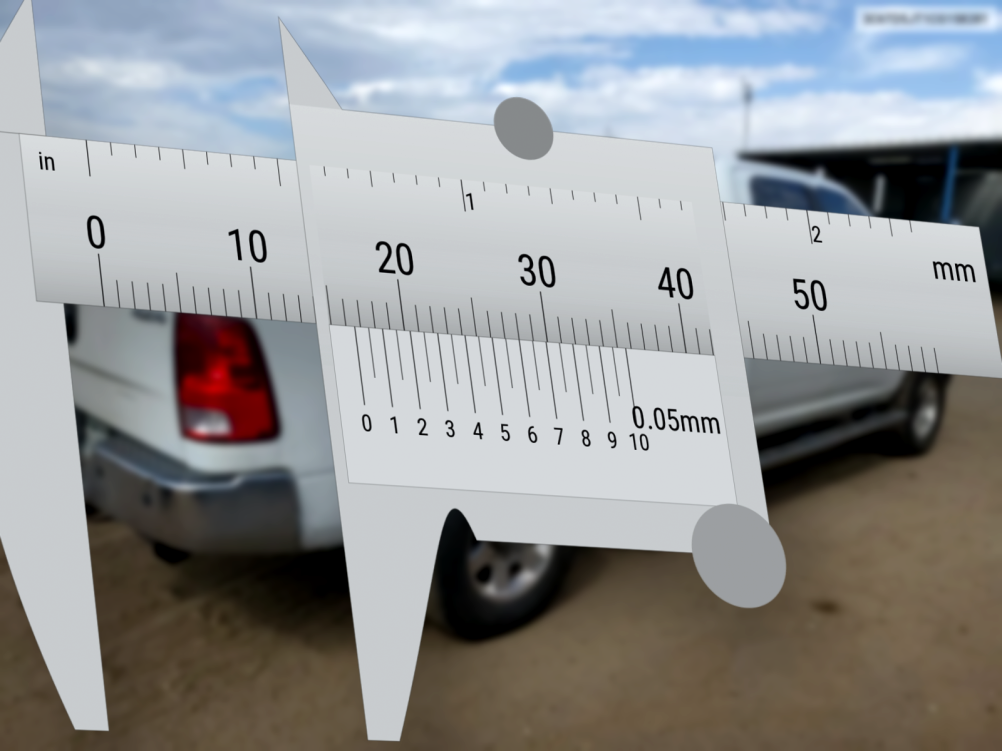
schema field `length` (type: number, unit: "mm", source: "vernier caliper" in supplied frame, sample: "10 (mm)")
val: 16.6 (mm)
